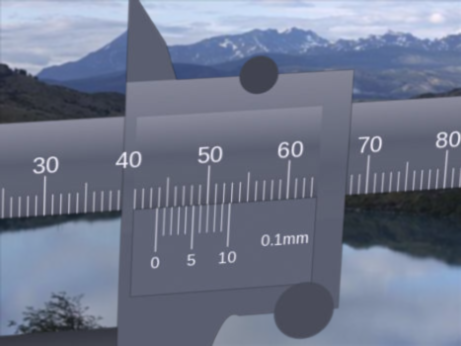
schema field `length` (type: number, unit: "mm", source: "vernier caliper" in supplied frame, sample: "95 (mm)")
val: 43.8 (mm)
